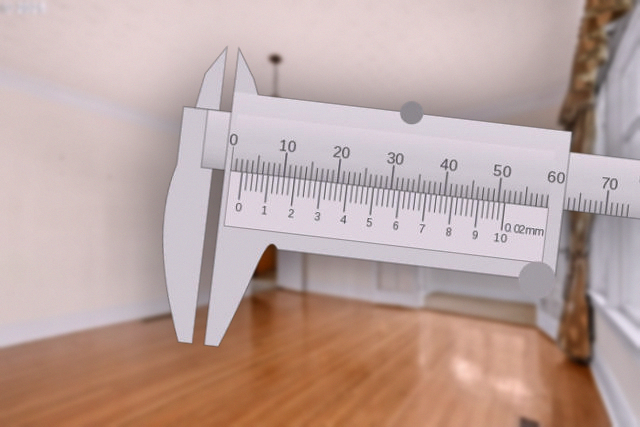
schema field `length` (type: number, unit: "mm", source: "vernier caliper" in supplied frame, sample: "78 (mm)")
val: 2.2 (mm)
